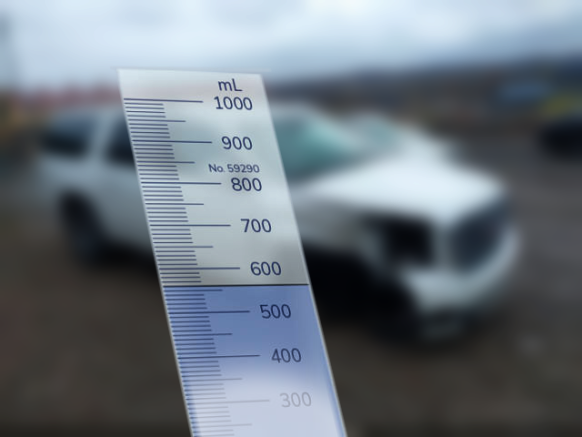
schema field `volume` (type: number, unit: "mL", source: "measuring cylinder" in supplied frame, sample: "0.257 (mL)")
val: 560 (mL)
